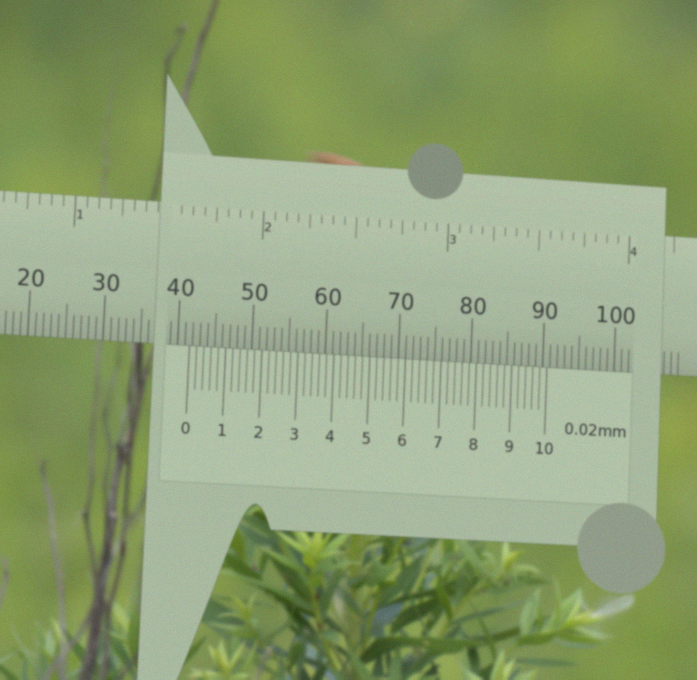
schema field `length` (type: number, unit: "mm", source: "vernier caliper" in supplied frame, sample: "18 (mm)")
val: 41.6 (mm)
